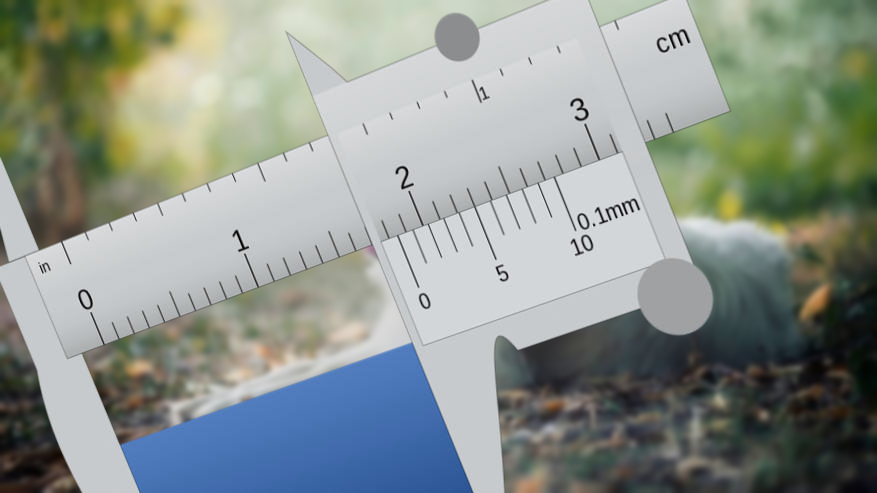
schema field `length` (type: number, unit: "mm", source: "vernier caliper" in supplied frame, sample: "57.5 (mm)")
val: 18.5 (mm)
